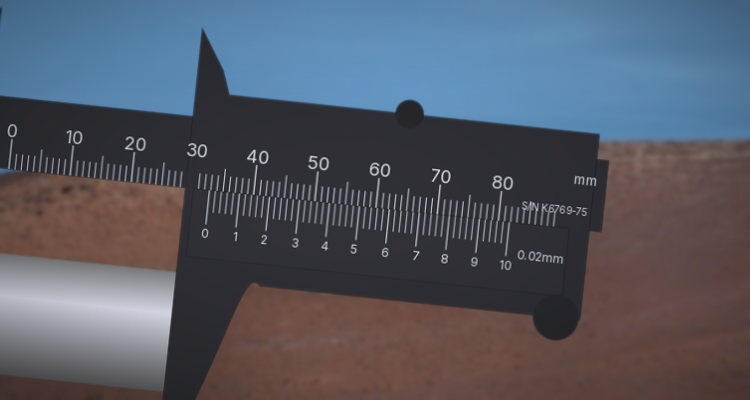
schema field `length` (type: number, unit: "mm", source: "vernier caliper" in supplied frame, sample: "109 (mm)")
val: 32.8 (mm)
